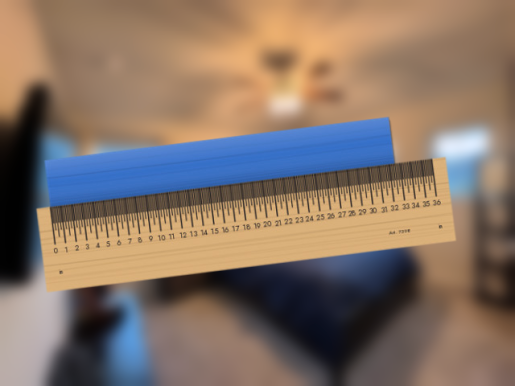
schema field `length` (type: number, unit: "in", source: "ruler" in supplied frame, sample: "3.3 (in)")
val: 32.5 (in)
